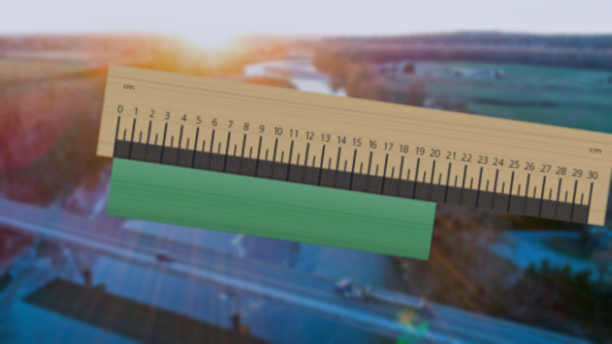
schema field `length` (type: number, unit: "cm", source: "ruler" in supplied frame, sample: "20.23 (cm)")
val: 20.5 (cm)
